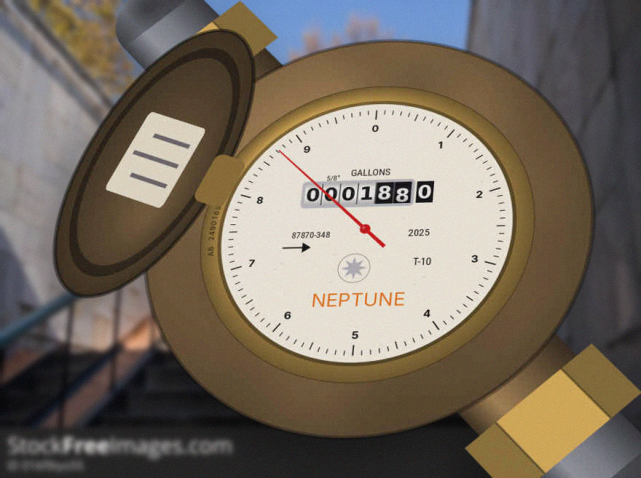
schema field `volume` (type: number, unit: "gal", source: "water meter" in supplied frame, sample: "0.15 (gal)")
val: 1878.7 (gal)
